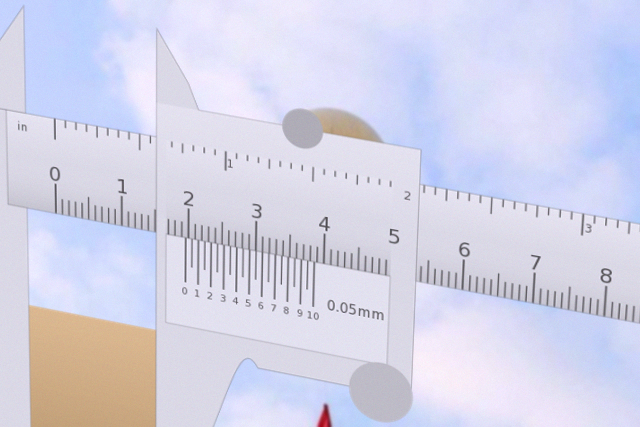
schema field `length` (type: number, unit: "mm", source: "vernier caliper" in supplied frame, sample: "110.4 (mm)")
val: 19.6 (mm)
